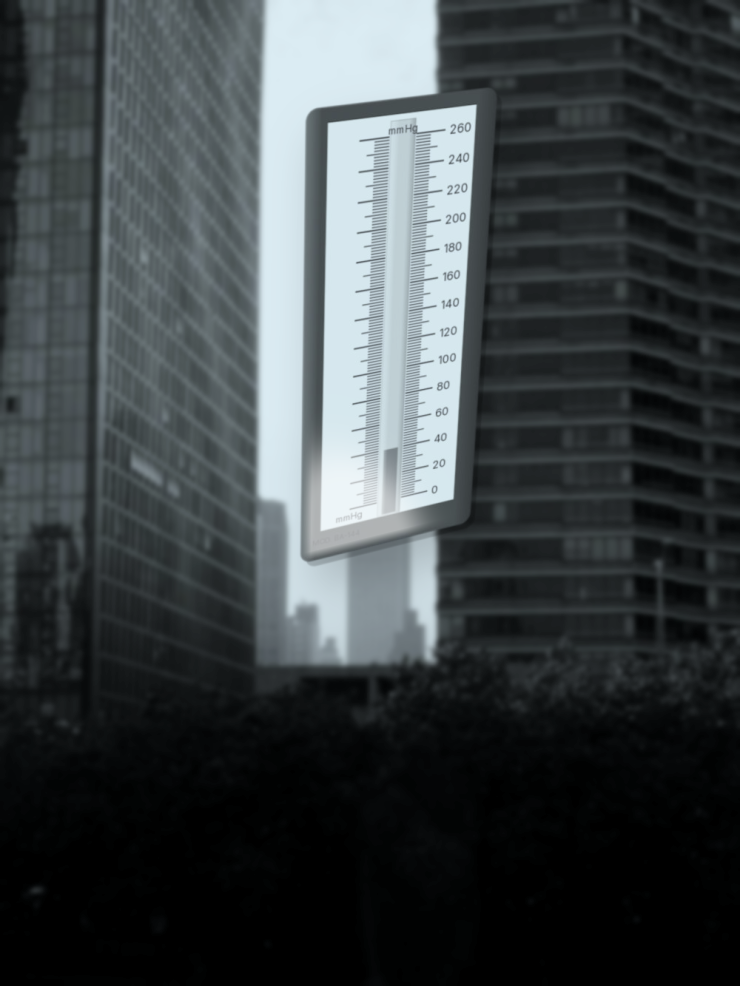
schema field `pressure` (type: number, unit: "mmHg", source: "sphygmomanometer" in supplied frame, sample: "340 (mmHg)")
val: 40 (mmHg)
